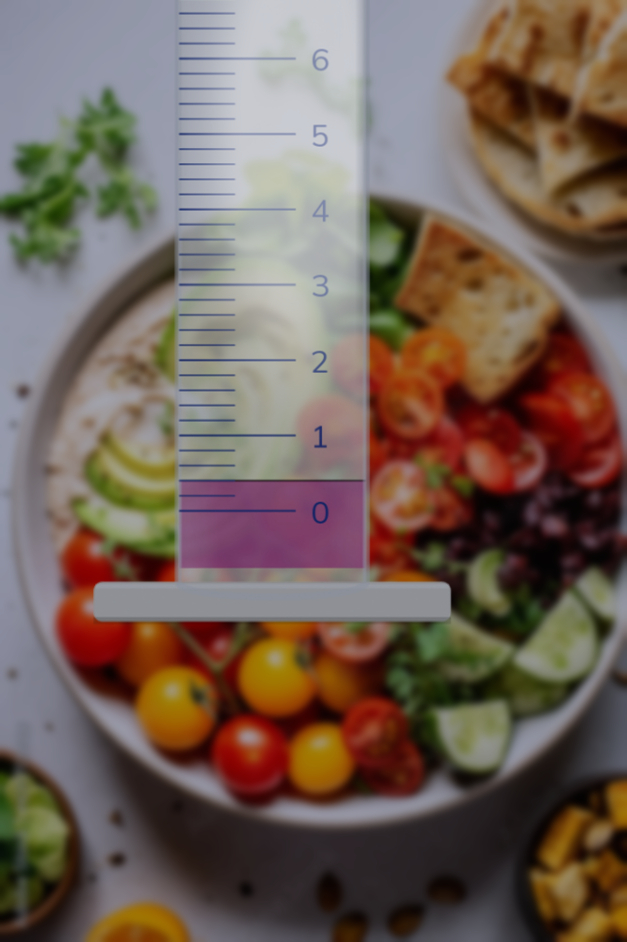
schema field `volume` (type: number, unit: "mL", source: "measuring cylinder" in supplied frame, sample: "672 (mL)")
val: 0.4 (mL)
